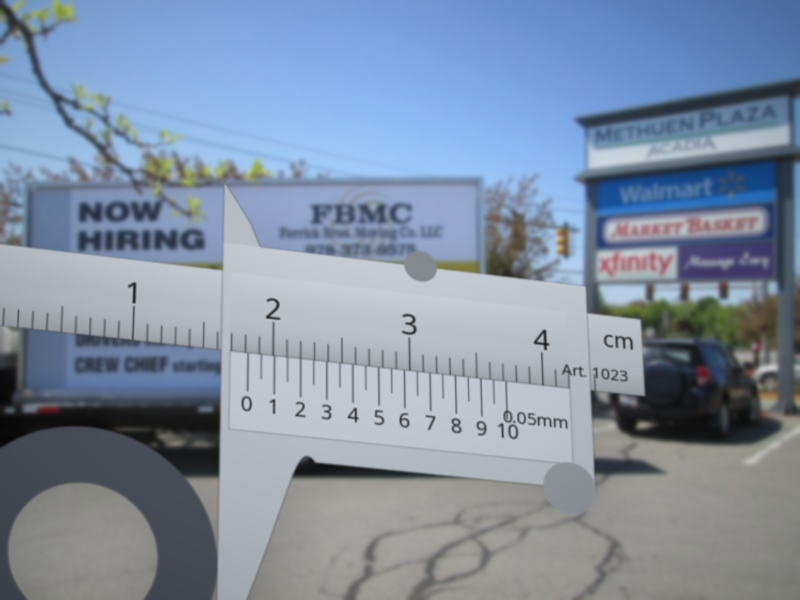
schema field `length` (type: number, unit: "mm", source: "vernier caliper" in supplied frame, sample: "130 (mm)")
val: 18.2 (mm)
